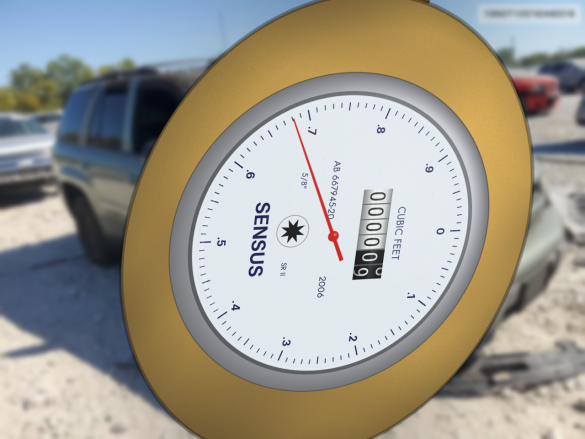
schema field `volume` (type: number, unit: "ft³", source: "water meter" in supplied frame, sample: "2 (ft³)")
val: 8.68 (ft³)
